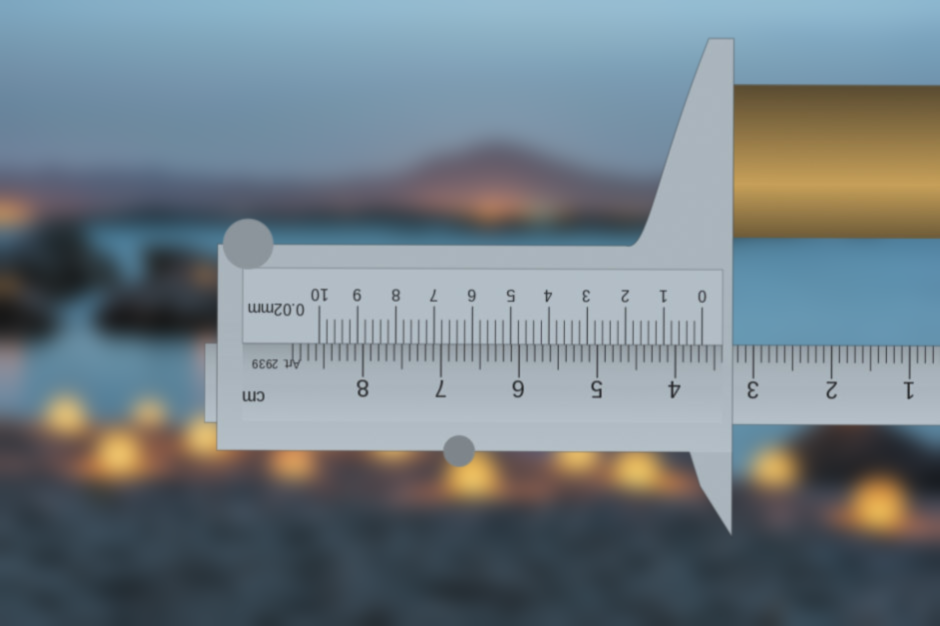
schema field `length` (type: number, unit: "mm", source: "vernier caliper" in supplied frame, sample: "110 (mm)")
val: 36.6 (mm)
